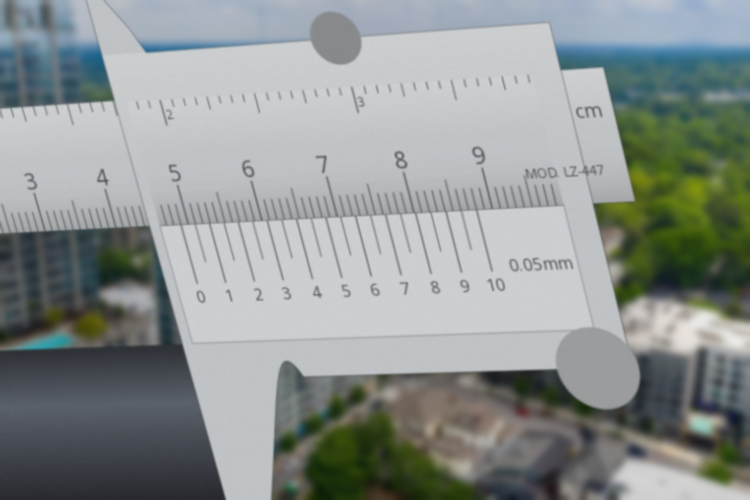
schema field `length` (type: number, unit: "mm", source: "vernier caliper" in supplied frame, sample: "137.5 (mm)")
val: 49.0 (mm)
